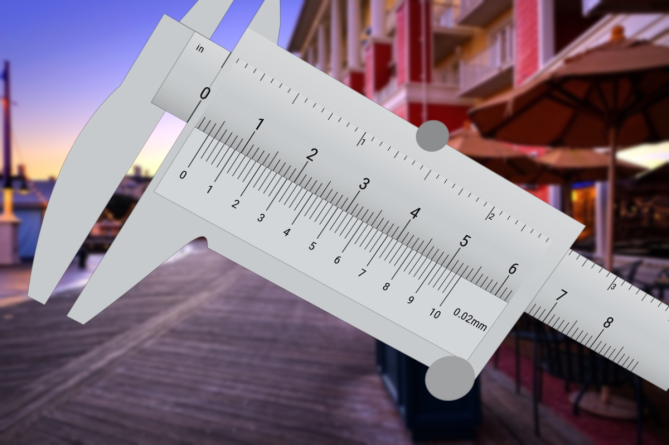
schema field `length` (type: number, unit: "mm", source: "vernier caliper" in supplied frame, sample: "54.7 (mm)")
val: 4.0 (mm)
